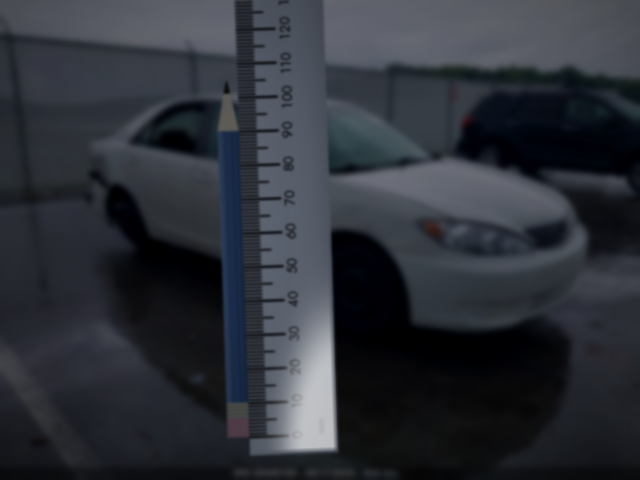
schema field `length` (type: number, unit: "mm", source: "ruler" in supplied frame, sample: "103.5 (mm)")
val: 105 (mm)
